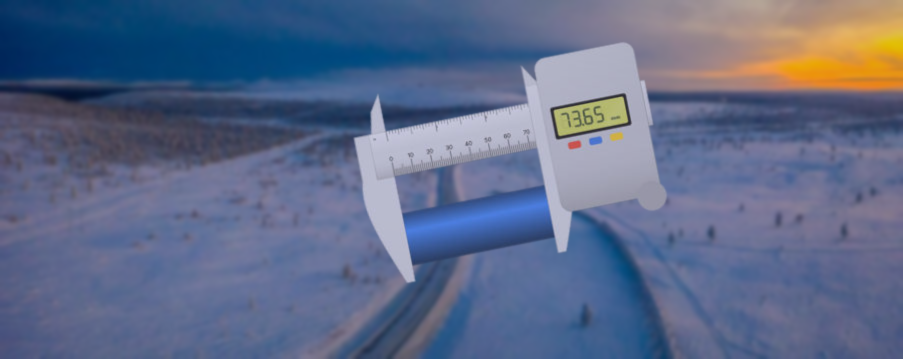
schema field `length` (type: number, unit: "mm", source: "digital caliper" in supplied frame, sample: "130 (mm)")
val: 73.65 (mm)
